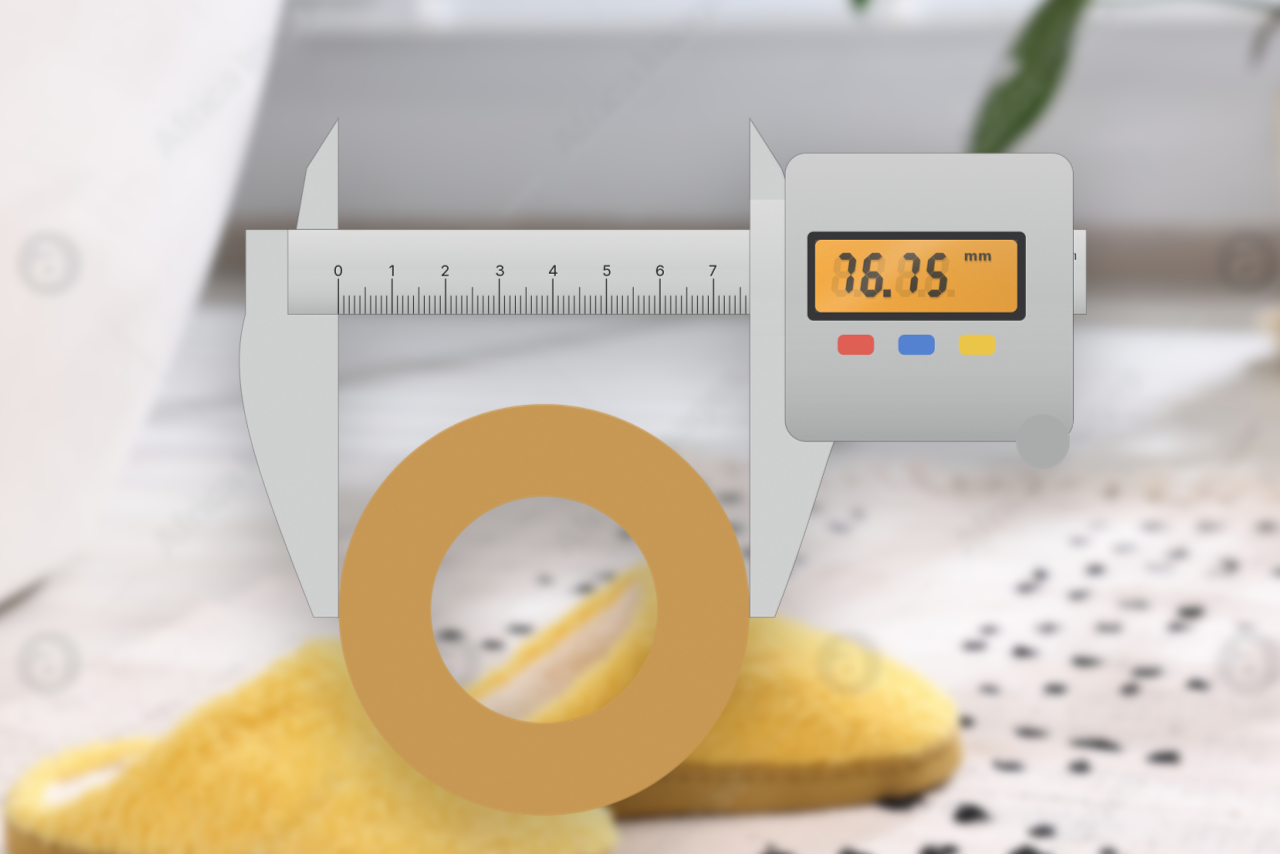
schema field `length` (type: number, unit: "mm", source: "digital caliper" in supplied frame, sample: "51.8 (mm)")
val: 76.75 (mm)
